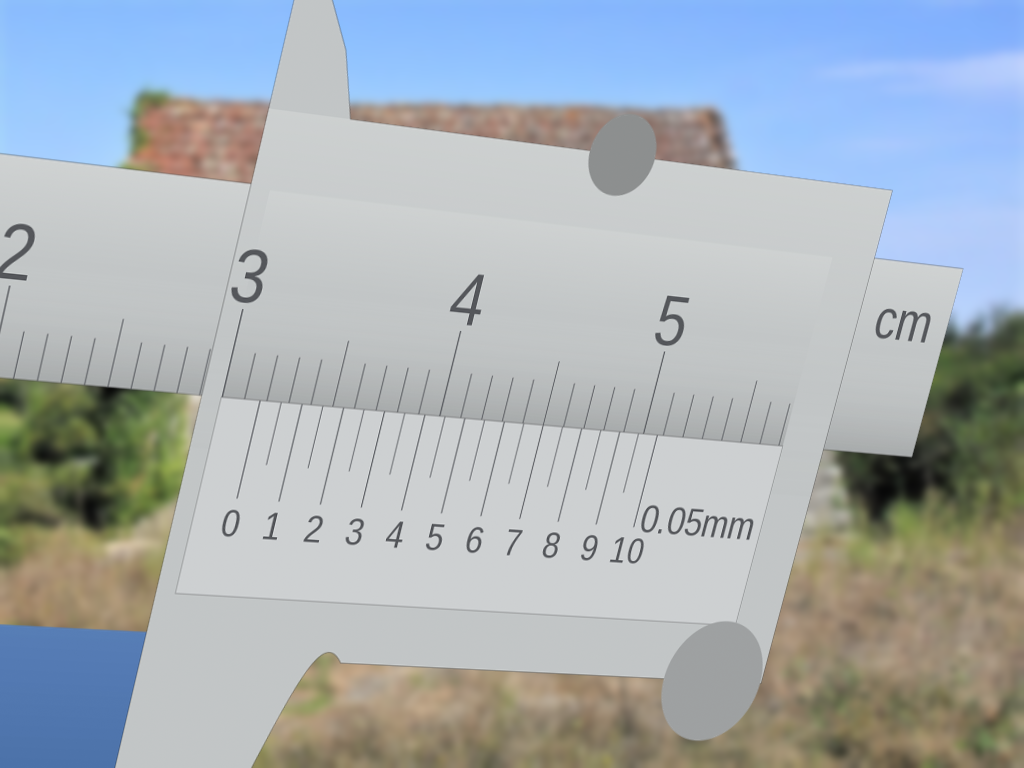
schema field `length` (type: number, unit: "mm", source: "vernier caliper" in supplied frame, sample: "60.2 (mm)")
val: 31.7 (mm)
